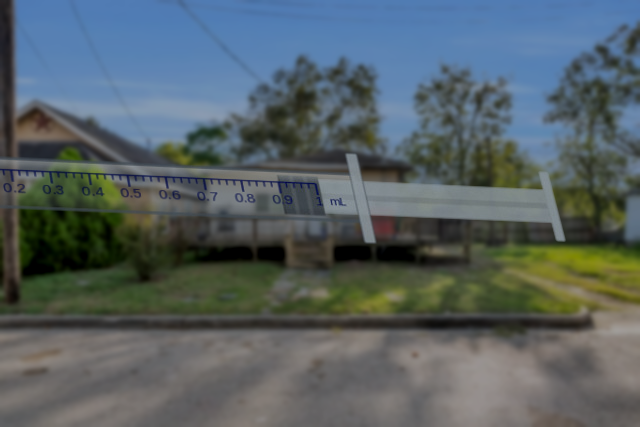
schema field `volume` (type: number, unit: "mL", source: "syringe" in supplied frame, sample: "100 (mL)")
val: 0.9 (mL)
